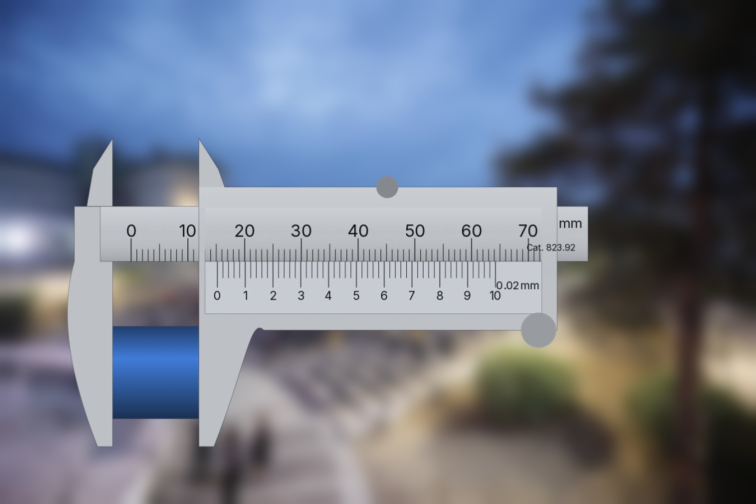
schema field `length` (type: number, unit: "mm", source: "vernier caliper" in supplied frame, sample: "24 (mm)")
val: 15.2 (mm)
